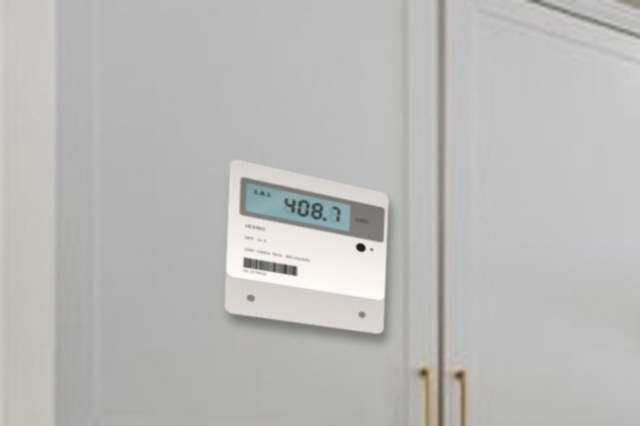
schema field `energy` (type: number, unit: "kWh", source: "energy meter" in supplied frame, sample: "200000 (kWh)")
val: 408.7 (kWh)
